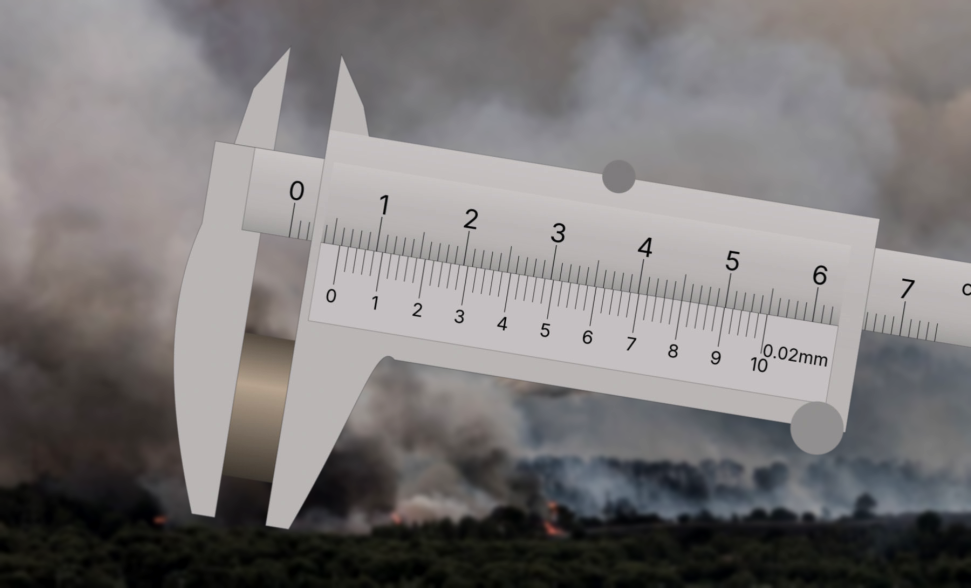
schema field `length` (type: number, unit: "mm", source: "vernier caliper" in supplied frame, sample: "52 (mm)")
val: 5.8 (mm)
